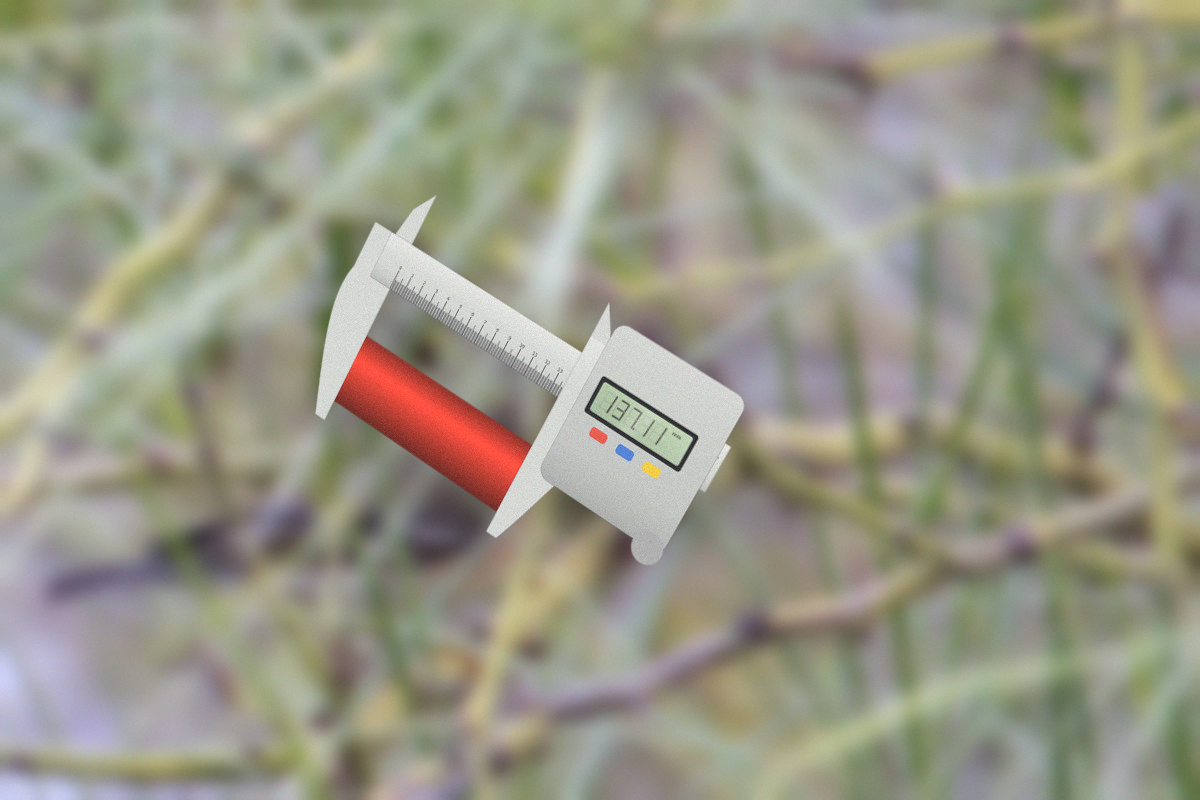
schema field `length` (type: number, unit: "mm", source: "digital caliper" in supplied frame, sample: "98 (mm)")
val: 137.11 (mm)
